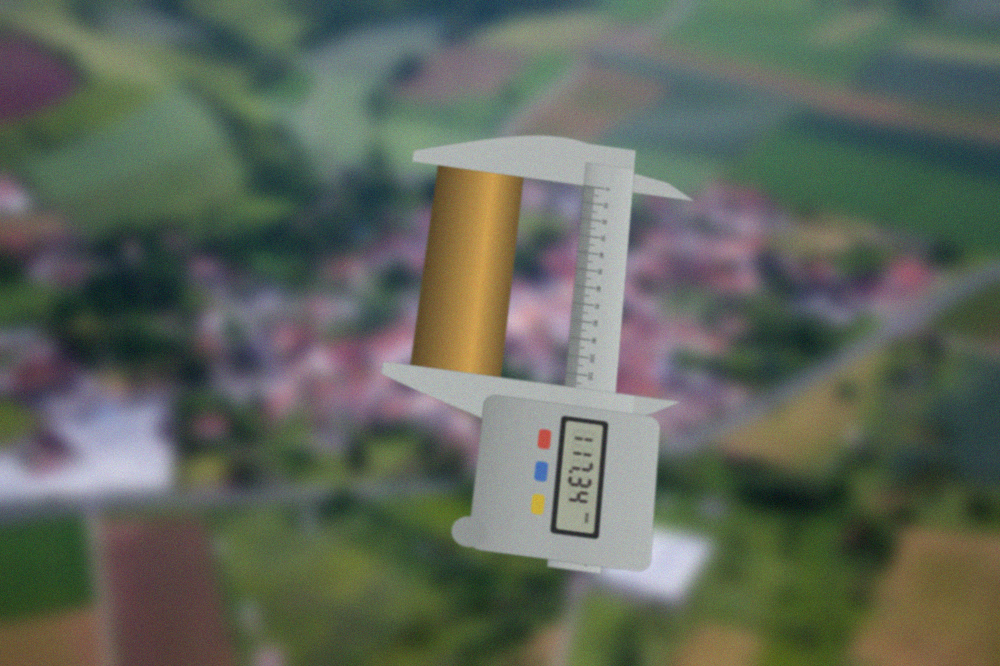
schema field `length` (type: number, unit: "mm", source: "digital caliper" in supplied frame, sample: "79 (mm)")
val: 117.34 (mm)
